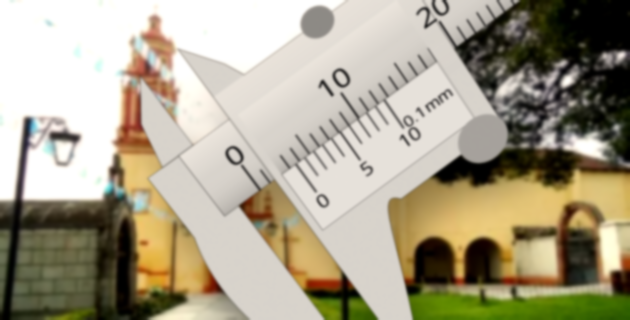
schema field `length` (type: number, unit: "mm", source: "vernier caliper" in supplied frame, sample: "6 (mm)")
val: 3.6 (mm)
